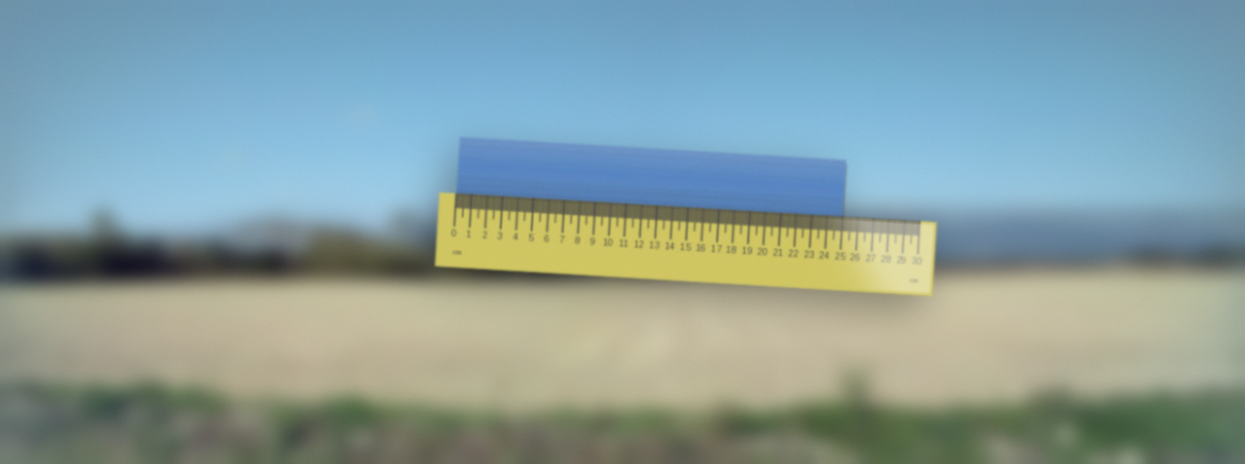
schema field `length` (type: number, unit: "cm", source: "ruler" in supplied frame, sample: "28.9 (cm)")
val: 25 (cm)
